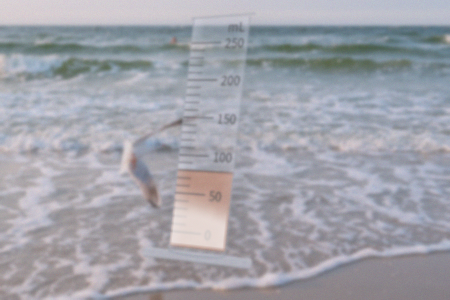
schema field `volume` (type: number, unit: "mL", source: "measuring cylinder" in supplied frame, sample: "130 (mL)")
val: 80 (mL)
